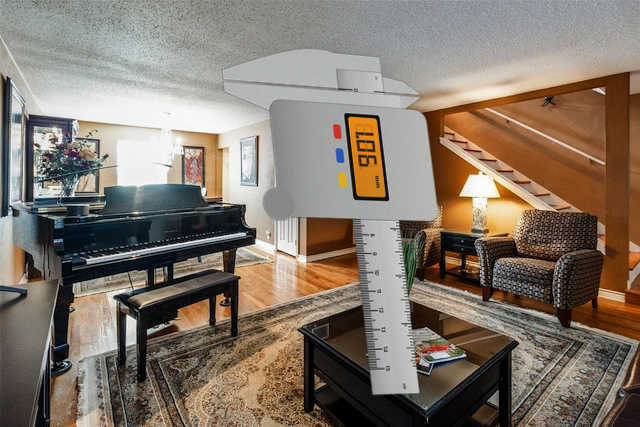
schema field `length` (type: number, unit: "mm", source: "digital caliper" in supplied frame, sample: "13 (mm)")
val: 1.06 (mm)
